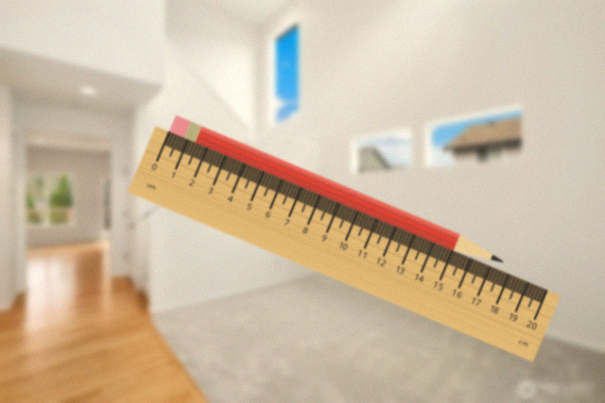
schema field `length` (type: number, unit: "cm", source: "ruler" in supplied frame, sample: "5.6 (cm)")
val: 17.5 (cm)
